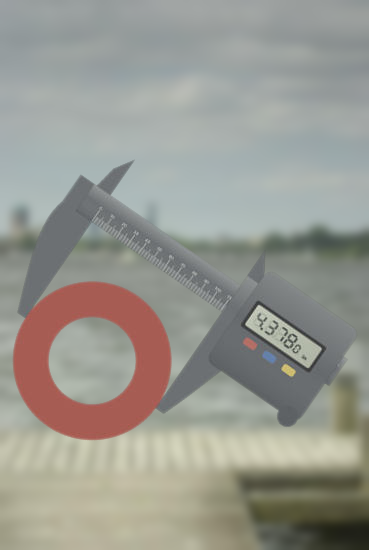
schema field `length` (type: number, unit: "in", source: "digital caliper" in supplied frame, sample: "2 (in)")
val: 4.3780 (in)
